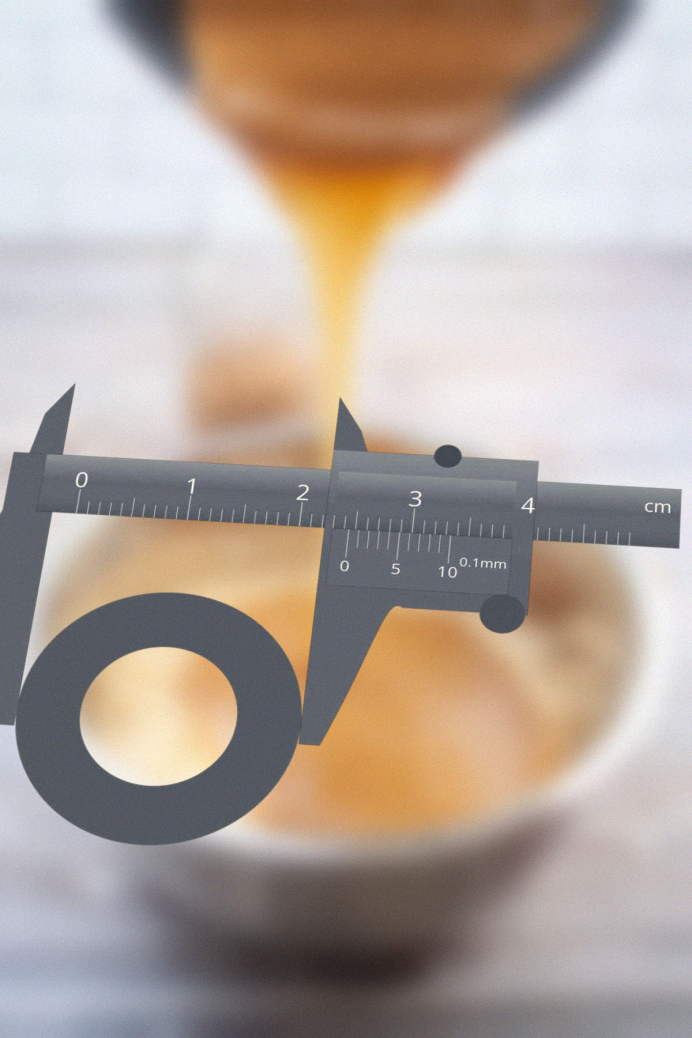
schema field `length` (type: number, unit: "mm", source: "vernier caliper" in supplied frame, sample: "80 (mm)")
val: 24.4 (mm)
